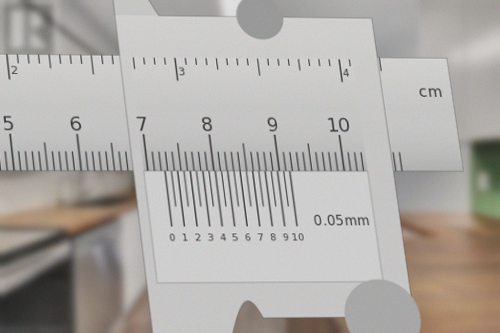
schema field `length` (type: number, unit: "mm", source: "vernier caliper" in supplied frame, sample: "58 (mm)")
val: 72.6 (mm)
